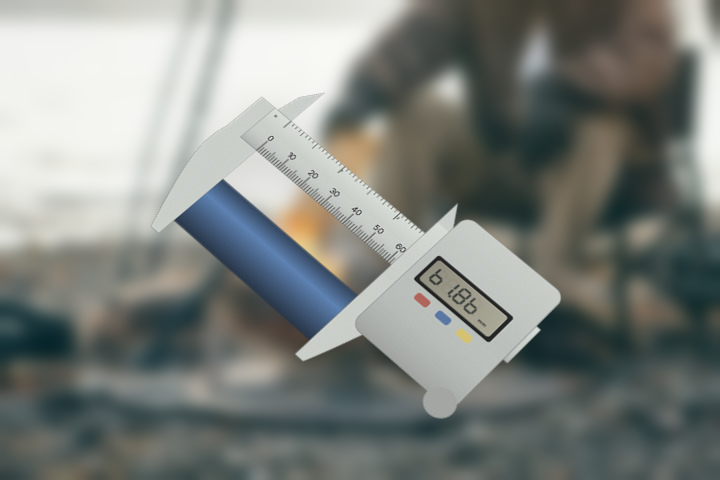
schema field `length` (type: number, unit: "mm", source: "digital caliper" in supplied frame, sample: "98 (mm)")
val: 61.86 (mm)
